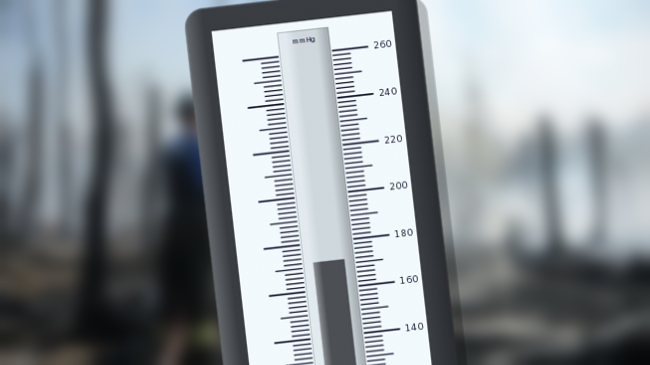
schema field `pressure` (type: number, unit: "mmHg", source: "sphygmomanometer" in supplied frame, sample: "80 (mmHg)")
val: 172 (mmHg)
